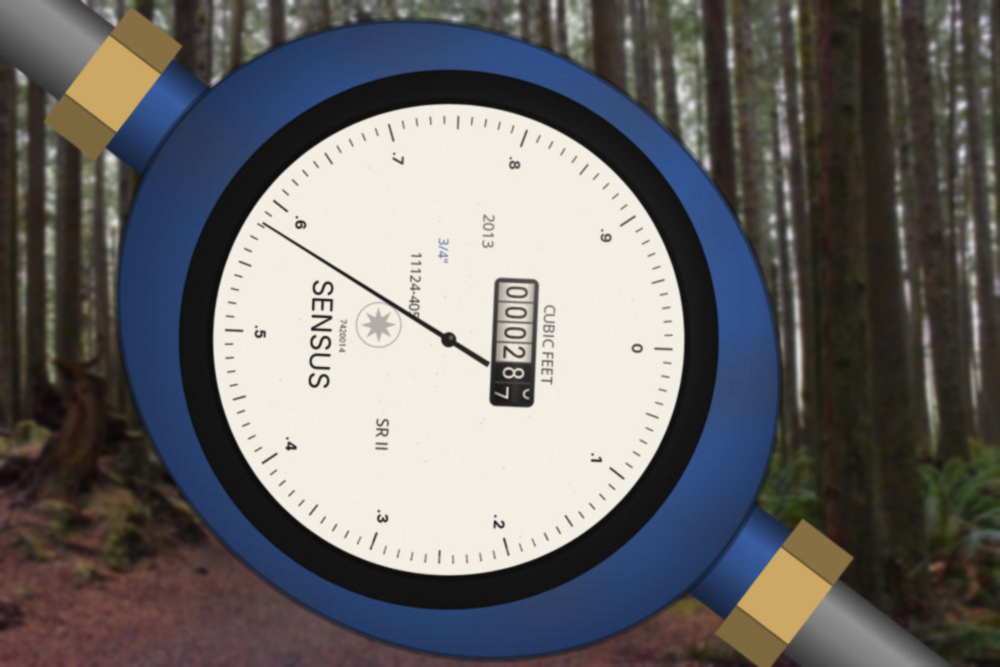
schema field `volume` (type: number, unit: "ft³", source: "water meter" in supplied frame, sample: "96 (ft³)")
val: 286.58 (ft³)
